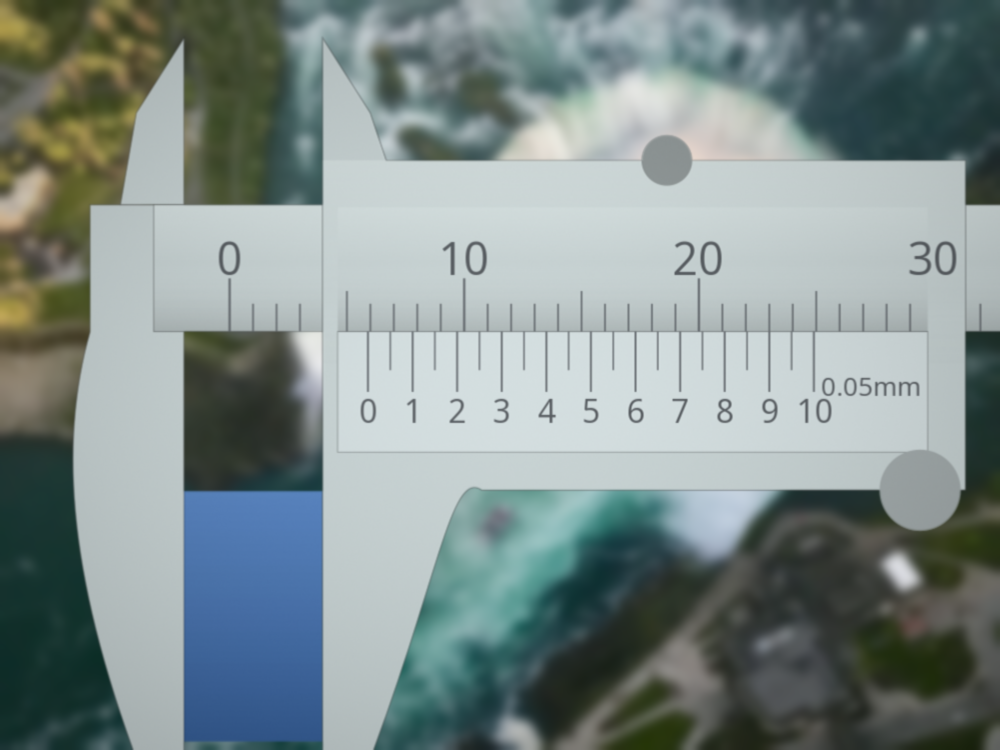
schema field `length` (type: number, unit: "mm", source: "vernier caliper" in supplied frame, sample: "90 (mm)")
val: 5.9 (mm)
